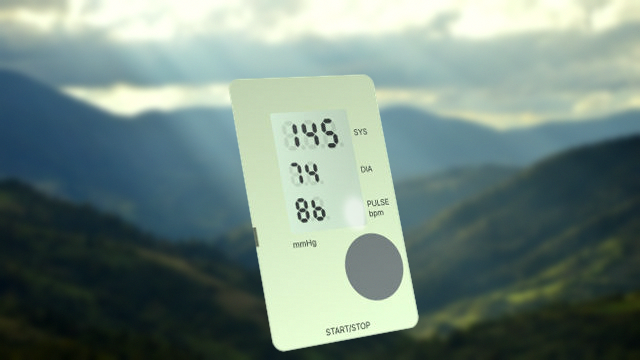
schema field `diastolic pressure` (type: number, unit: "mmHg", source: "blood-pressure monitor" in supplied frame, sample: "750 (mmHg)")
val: 74 (mmHg)
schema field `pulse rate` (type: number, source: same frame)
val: 86 (bpm)
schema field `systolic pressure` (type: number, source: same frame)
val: 145 (mmHg)
